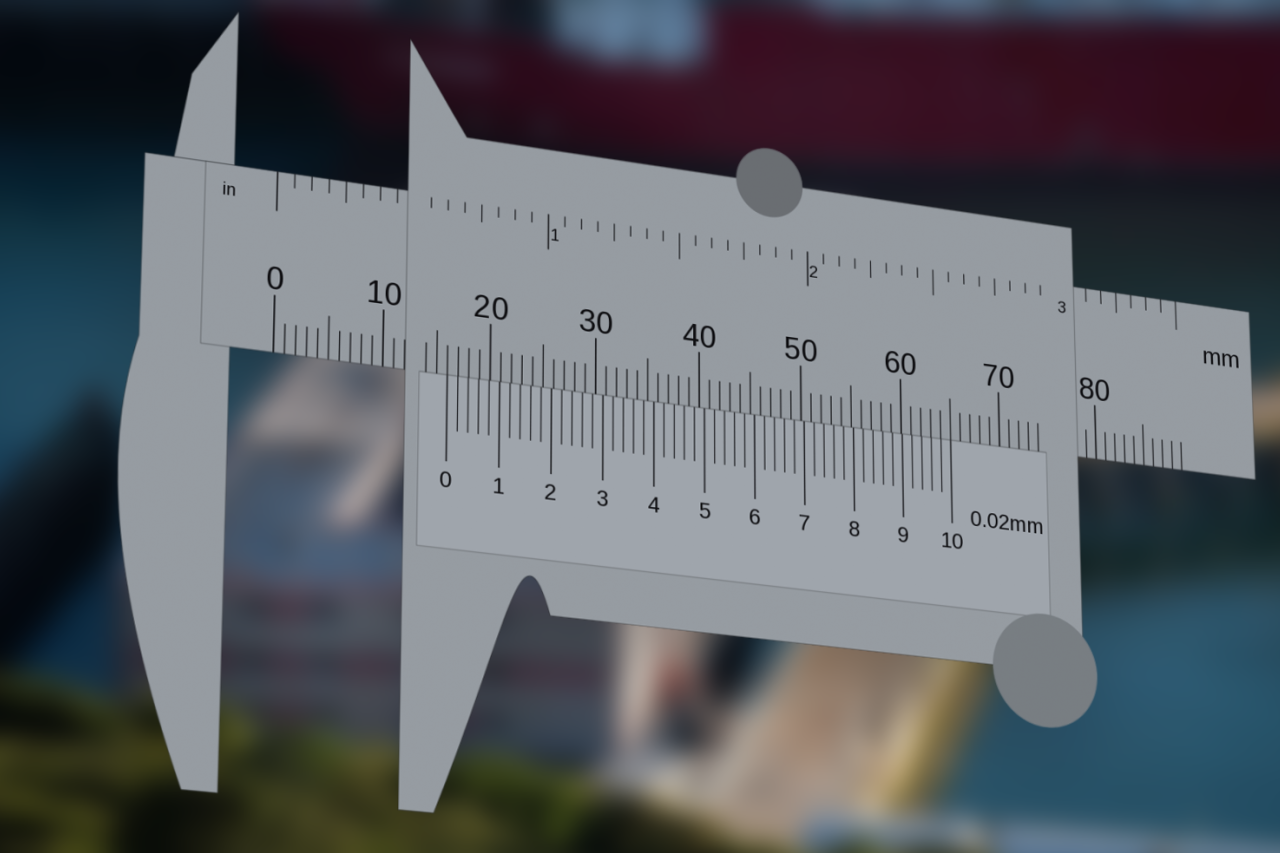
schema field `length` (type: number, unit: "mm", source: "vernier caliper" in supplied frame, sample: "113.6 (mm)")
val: 16.0 (mm)
